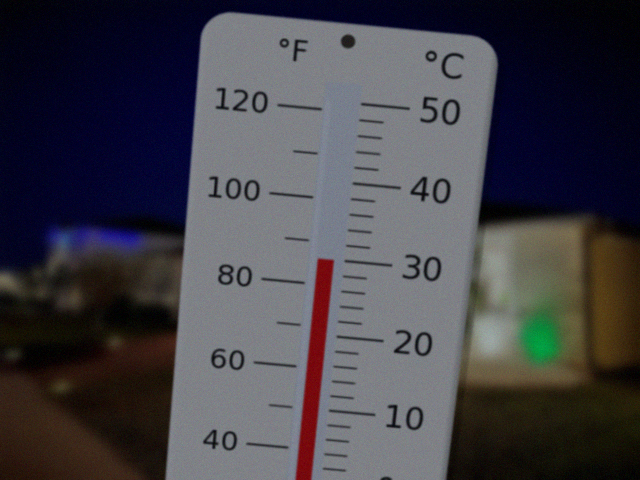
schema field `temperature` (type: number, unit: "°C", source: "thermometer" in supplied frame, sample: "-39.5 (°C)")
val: 30 (°C)
